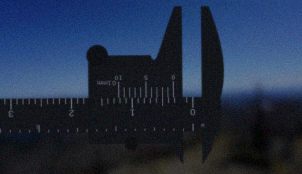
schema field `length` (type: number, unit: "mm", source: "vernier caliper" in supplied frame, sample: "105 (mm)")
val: 3.2 (mm)
